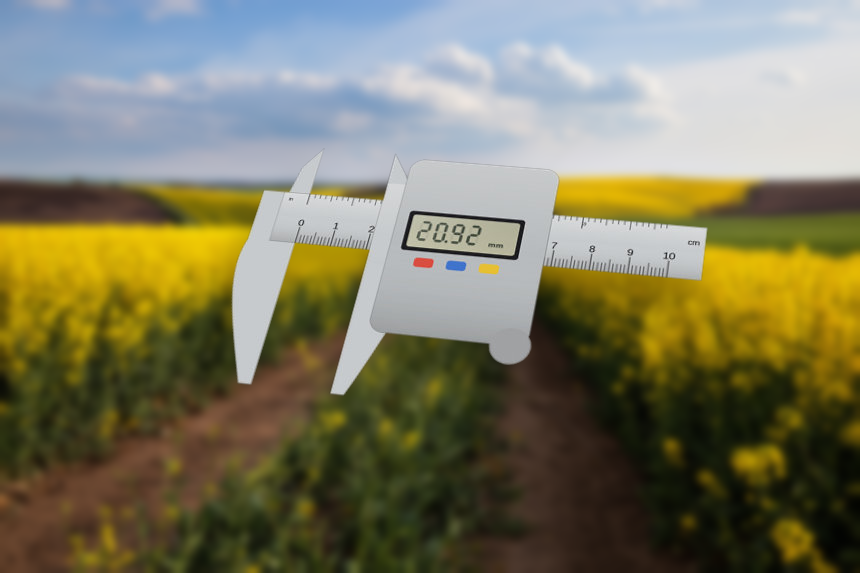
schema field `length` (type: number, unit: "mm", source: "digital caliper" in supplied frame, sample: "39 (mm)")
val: 20.92 (mm)
